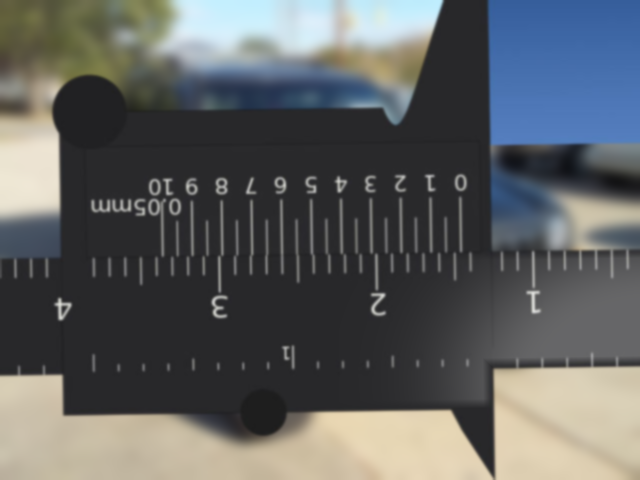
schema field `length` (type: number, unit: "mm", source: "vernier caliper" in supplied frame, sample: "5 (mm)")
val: 14.6 (mm)
